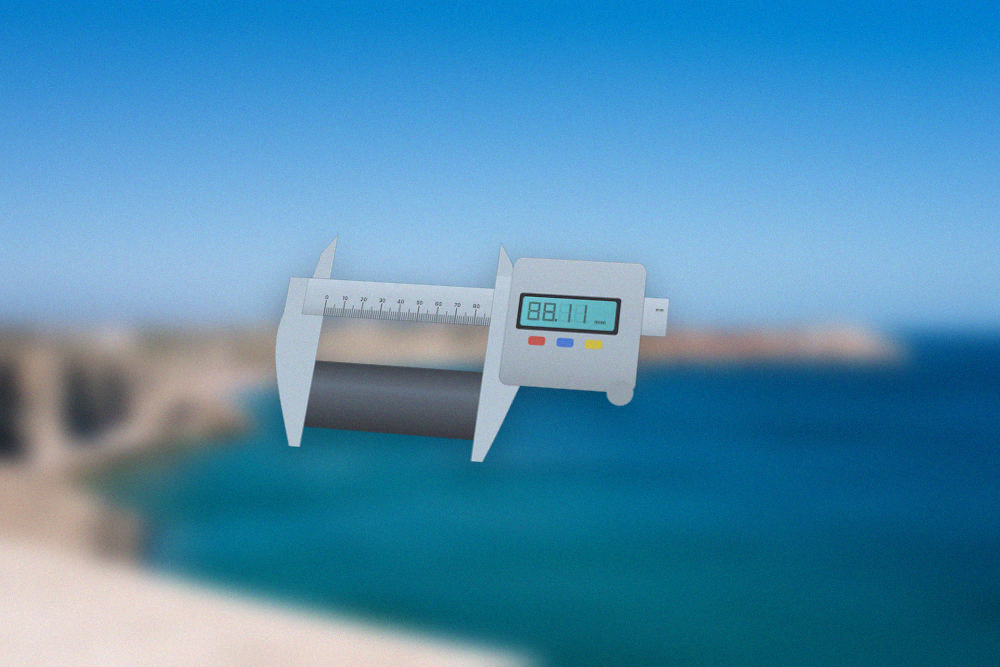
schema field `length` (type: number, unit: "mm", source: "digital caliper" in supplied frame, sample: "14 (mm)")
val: 88.11 (mm)
